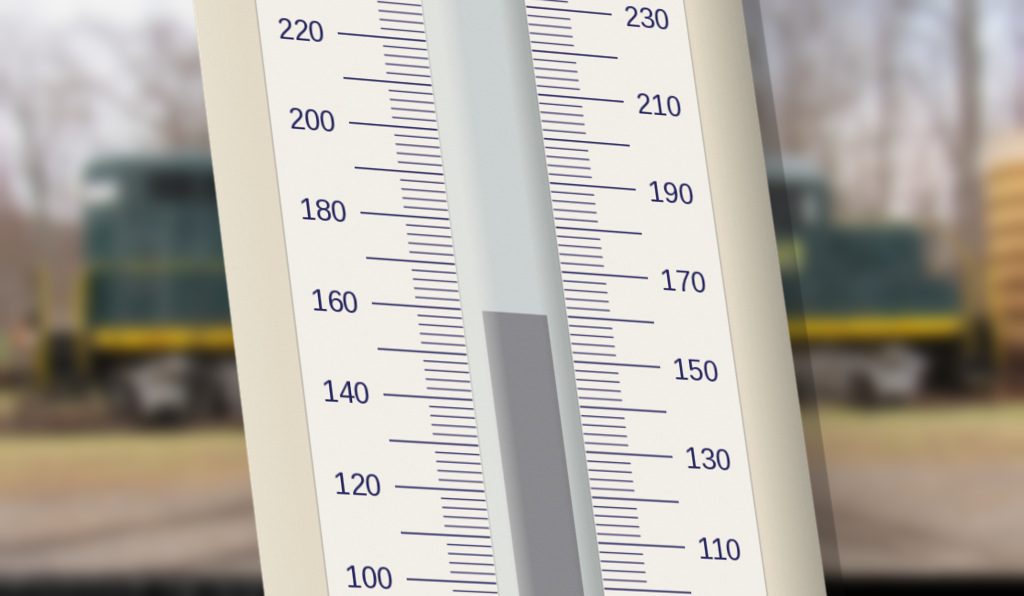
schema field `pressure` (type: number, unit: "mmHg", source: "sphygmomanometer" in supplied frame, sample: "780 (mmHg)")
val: 160 (mmHg)
